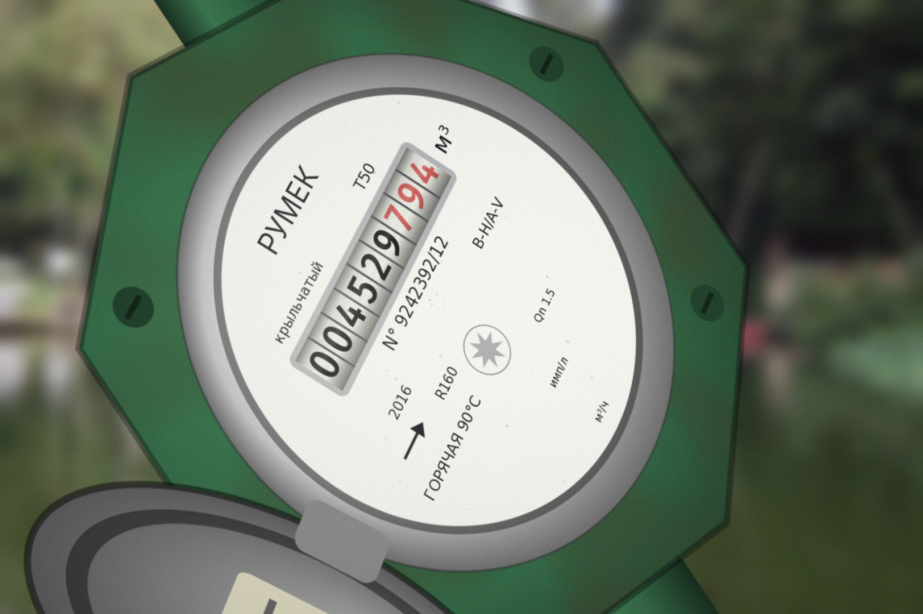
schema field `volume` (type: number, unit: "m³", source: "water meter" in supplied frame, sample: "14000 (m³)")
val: 4529.794 (m³)
